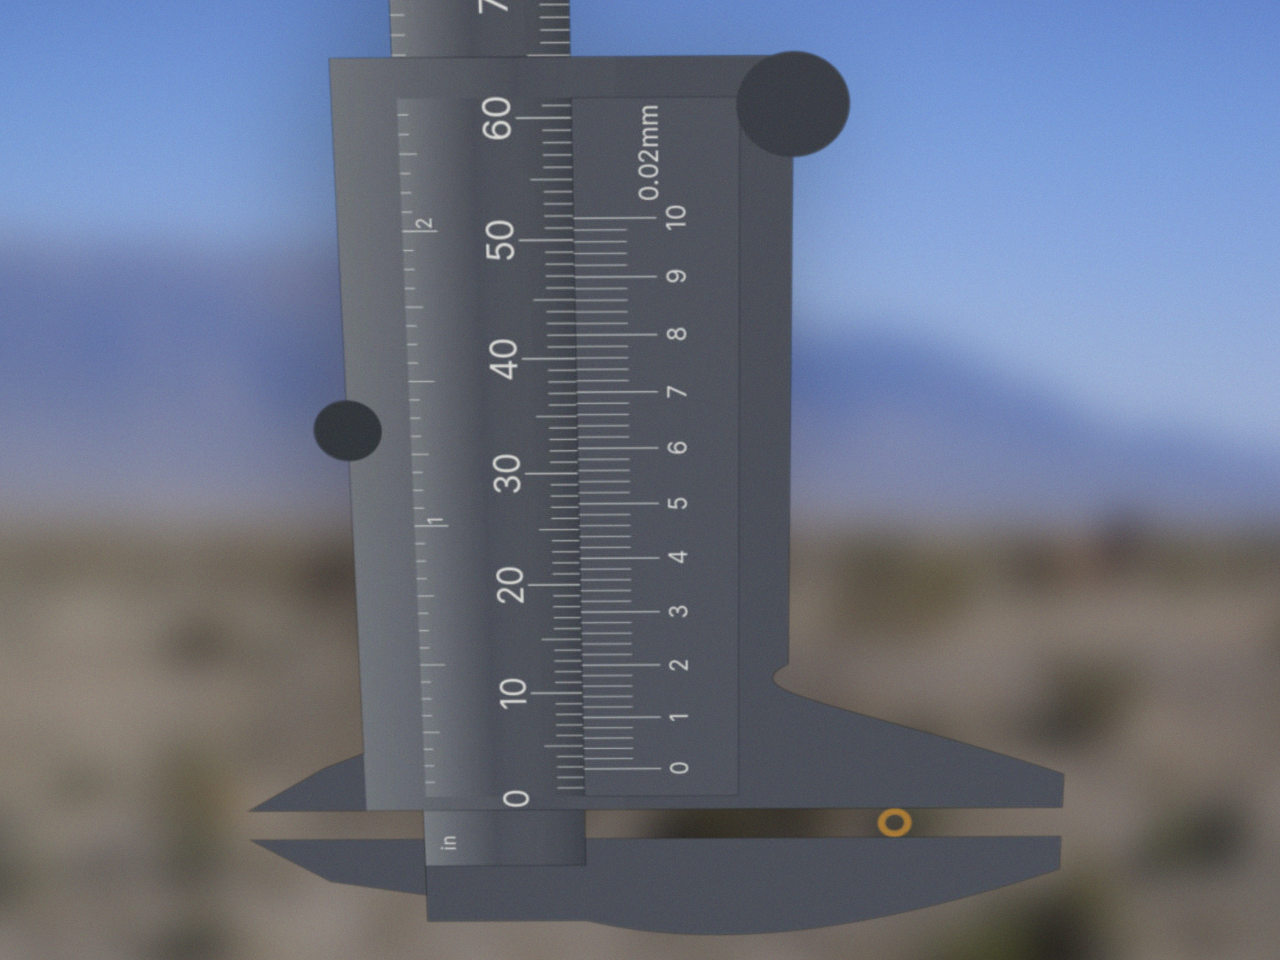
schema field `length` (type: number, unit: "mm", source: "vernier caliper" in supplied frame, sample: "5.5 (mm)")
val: 2.8 (mm)
